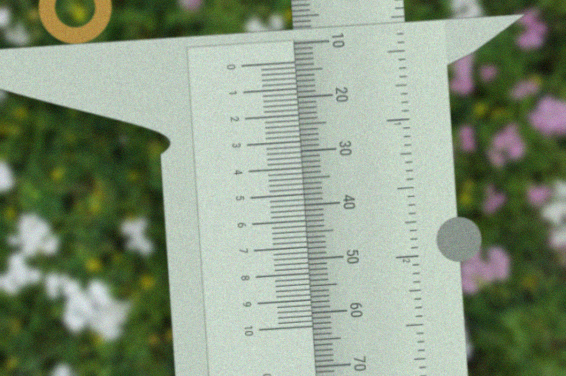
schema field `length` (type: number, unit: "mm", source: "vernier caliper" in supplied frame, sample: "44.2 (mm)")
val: 13.5 (mm)
